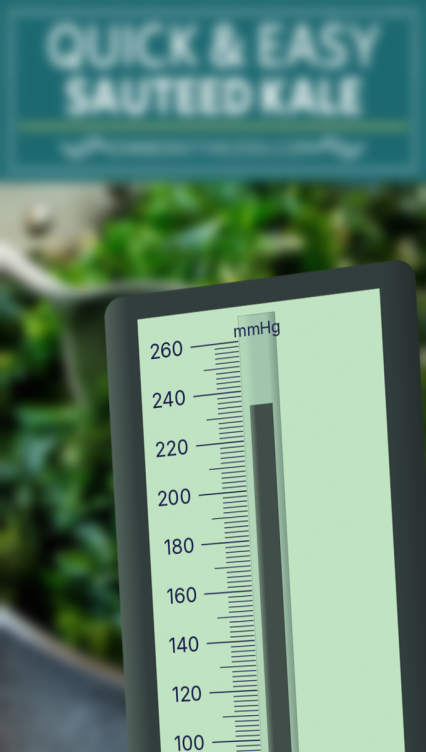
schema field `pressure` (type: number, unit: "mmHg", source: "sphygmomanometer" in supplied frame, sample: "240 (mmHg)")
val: 234 (mmHg)
